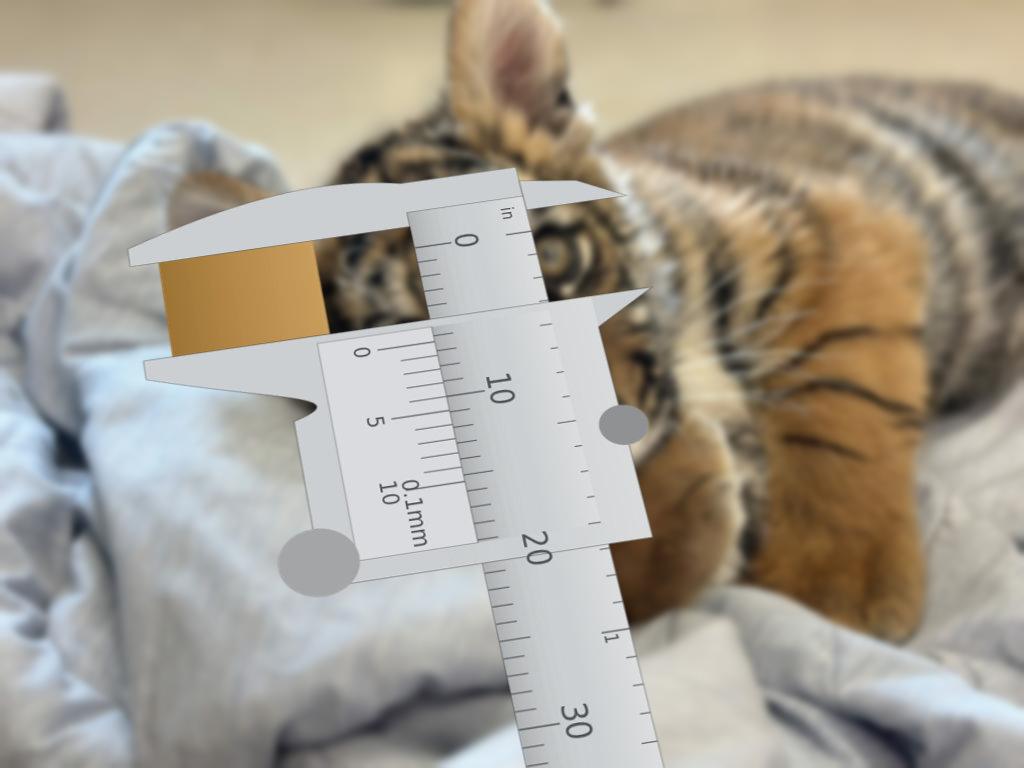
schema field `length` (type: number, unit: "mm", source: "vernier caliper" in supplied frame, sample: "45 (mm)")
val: 6.4 (mm)
